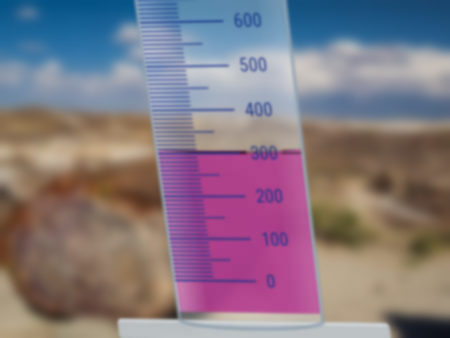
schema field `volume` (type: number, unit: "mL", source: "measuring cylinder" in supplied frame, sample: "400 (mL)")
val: 300 (mL)
